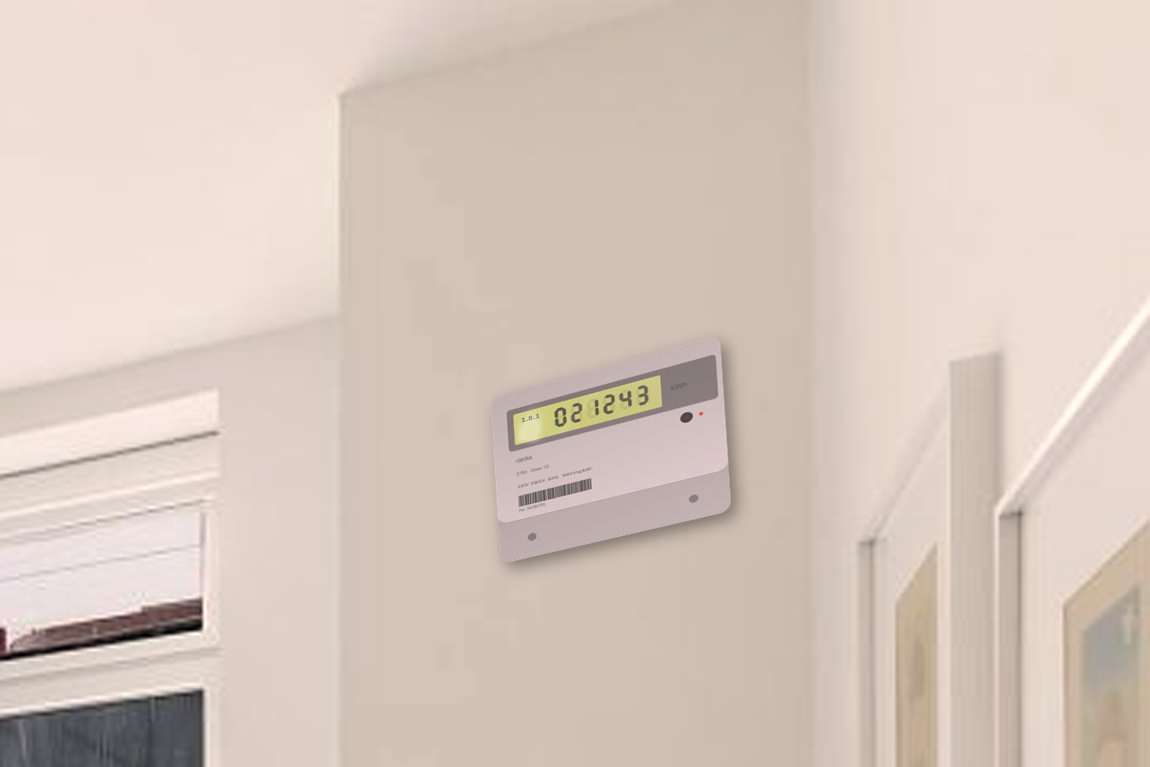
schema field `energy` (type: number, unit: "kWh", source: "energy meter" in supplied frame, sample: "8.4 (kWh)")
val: 21243 (kWh)
